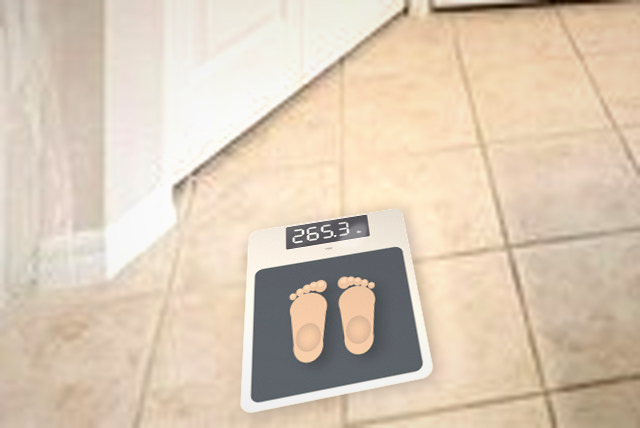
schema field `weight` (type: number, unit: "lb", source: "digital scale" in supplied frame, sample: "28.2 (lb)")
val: 265.3 (lb)
